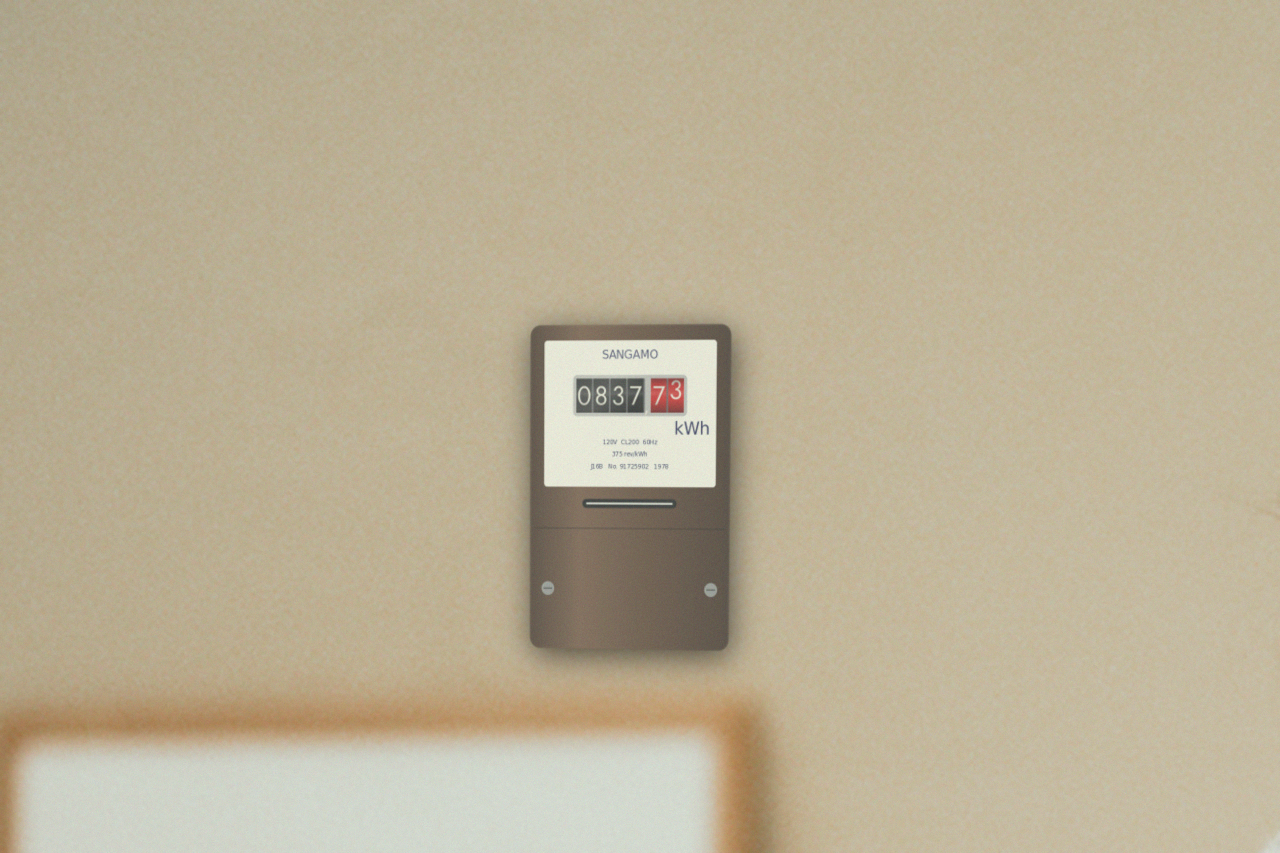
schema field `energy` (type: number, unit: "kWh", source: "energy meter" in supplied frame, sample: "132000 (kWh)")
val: 837.73 (kWh)
